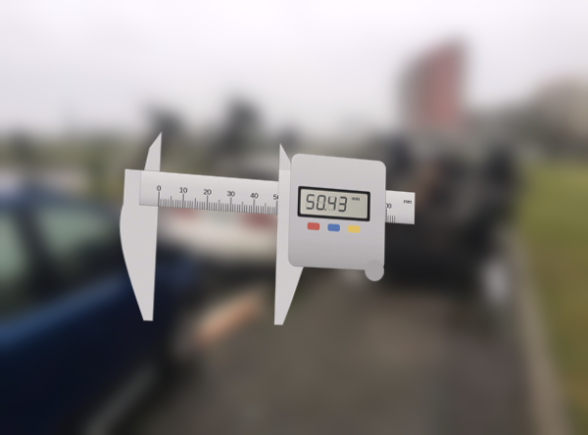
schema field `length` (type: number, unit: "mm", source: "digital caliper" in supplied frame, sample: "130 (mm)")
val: 50.43 (mm)
